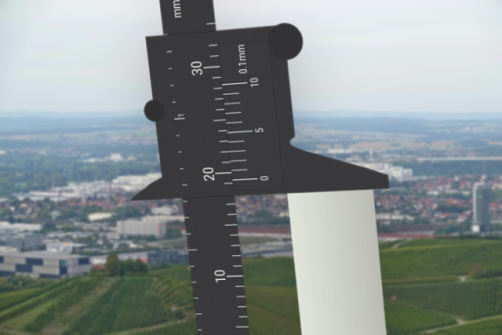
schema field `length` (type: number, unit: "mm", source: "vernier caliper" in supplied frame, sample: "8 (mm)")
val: 19.3 (mm)
